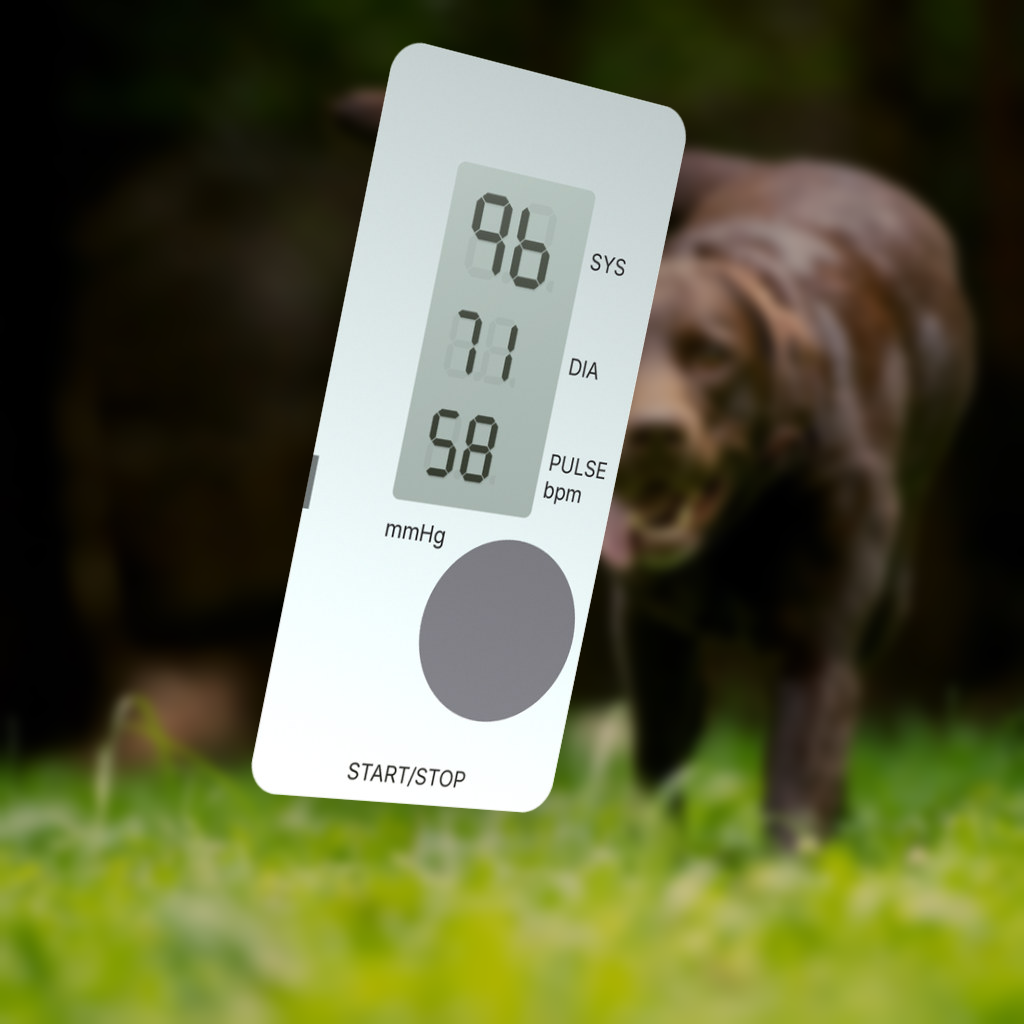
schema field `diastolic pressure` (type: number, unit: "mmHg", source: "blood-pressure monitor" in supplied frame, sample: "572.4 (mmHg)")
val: 71 (mmHg)
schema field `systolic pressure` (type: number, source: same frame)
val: 96 (mmHg)
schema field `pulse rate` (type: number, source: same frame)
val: 58 (bpm)
